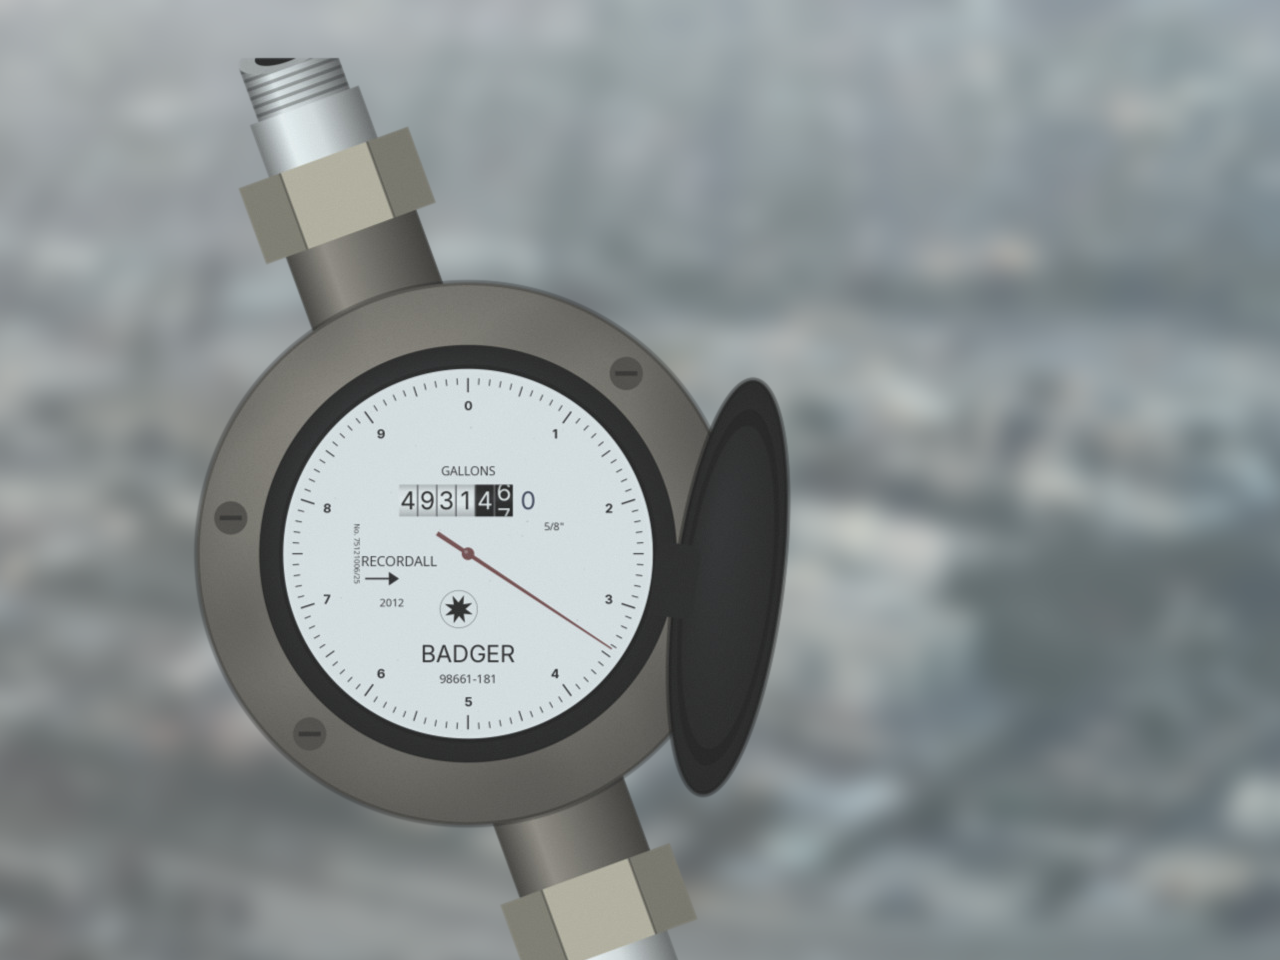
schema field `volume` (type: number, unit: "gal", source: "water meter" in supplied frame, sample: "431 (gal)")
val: 4931463.4 (gal)
